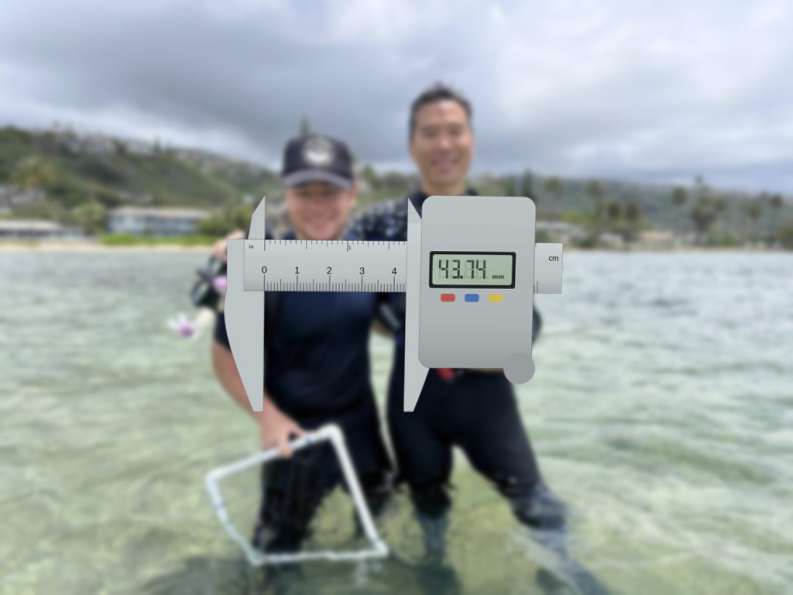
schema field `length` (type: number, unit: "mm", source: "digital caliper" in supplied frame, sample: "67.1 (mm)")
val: 43.74 (mm)
